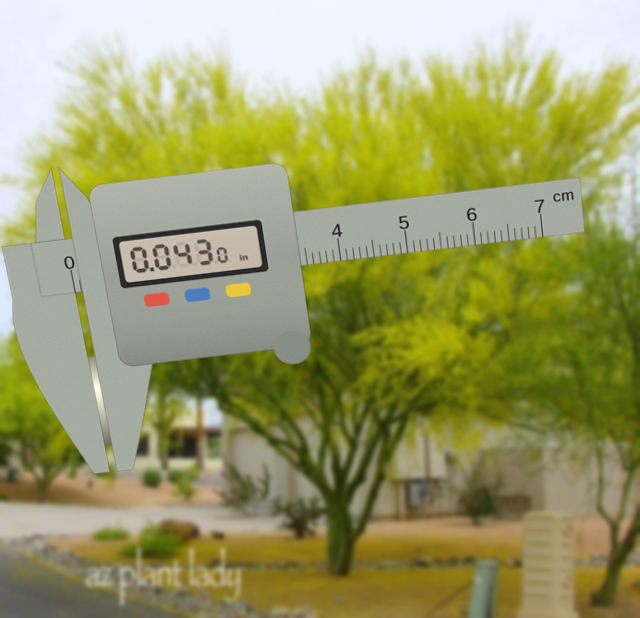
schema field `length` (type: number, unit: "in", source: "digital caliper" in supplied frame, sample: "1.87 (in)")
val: 0.0430 (in)
